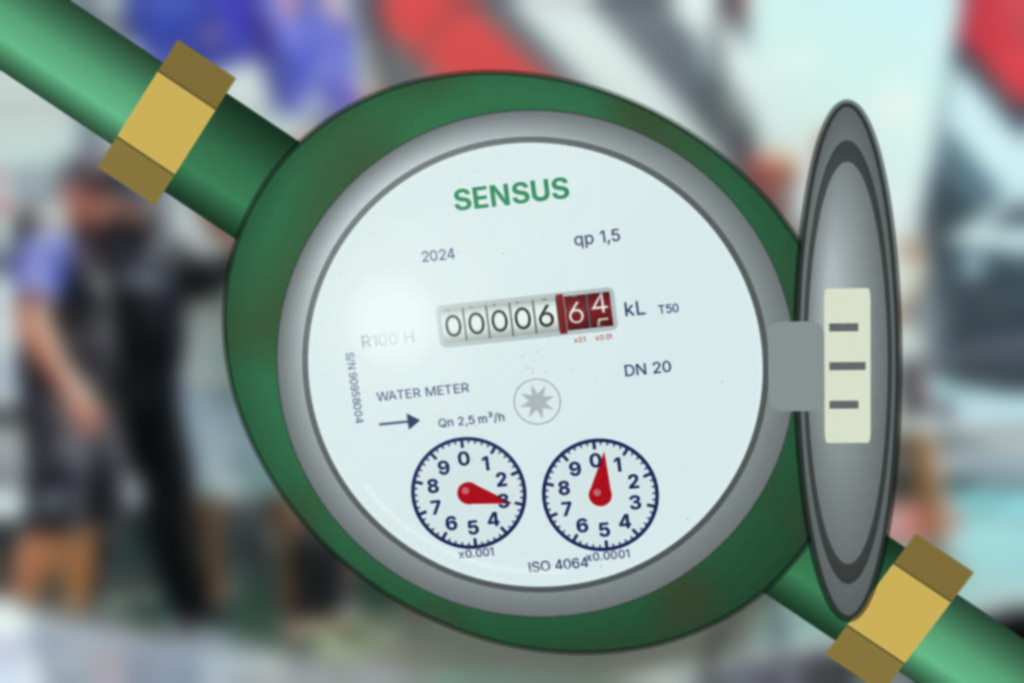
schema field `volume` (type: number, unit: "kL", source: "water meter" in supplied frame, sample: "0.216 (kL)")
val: 6.6430 (kL)
